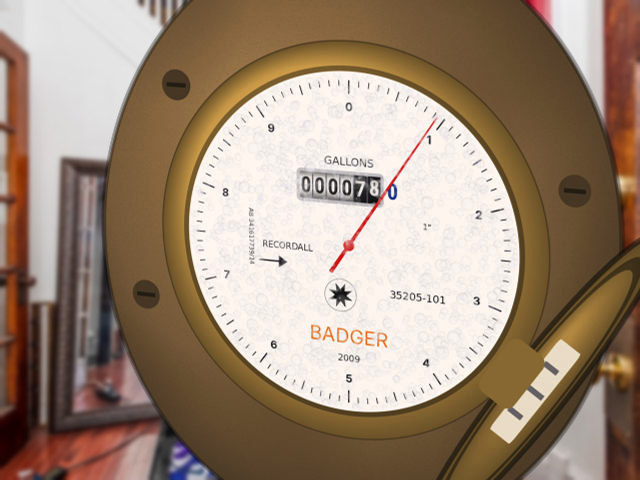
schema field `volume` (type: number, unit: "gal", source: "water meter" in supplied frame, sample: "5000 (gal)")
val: 780.9 (gal)
